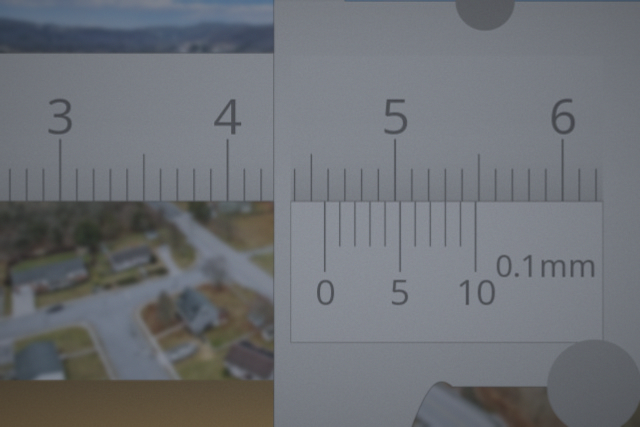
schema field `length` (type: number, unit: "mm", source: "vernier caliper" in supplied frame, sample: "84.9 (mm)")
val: 45.8 (mm)
